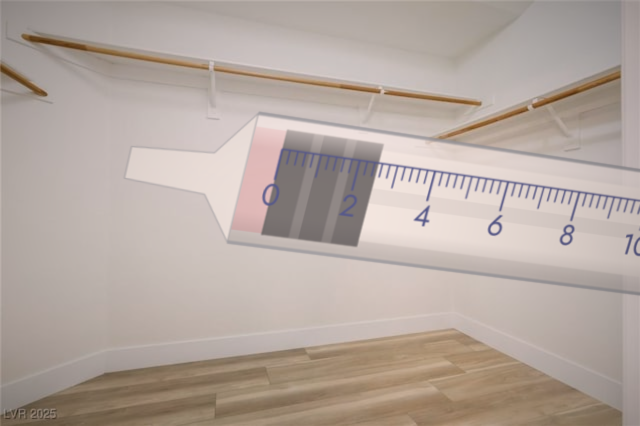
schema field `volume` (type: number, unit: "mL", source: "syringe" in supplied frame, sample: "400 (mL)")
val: 0 (mL)
